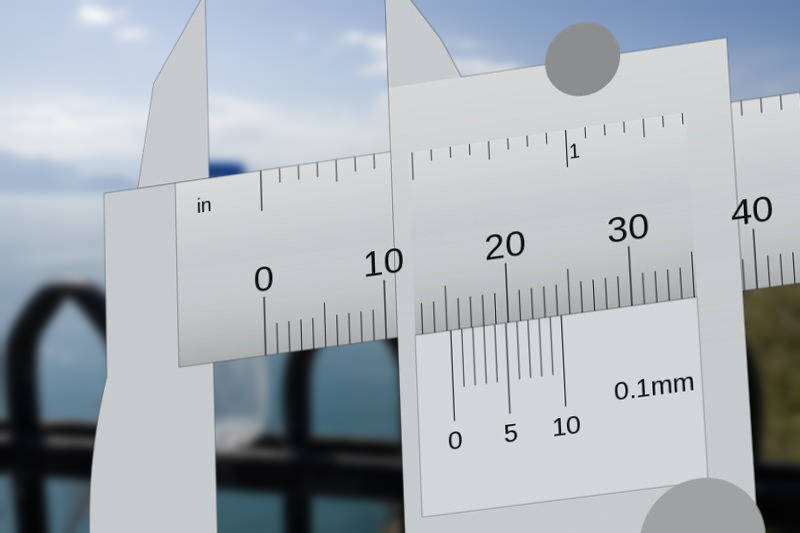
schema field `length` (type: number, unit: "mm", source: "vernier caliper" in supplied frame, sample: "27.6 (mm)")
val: 15.3 (mm)
